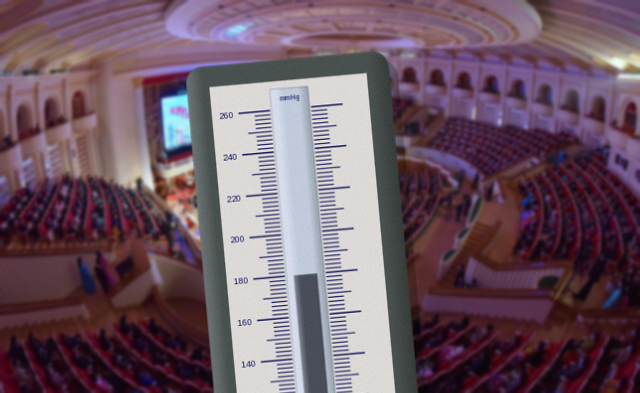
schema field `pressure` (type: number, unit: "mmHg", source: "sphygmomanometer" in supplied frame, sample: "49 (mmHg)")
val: 180 (mmHg)
